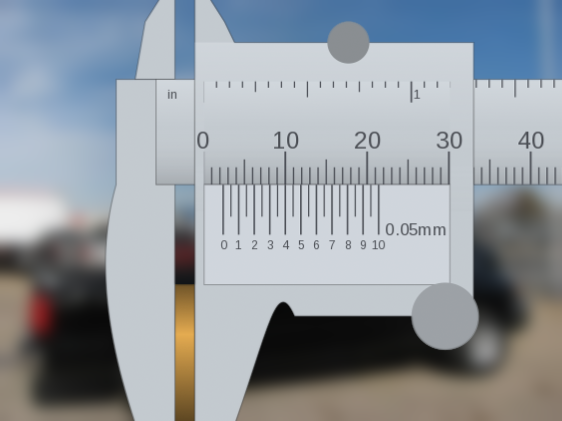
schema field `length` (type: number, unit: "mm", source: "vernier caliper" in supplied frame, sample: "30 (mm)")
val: 2.4 (mm)
